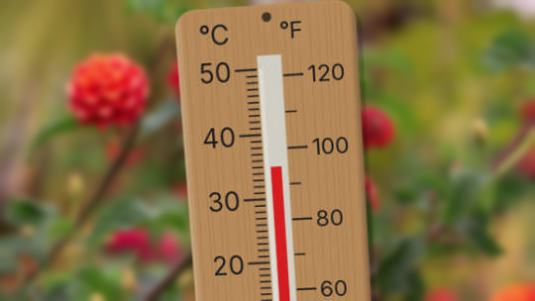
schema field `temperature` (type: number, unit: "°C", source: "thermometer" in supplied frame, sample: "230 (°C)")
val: 35 (°C)
